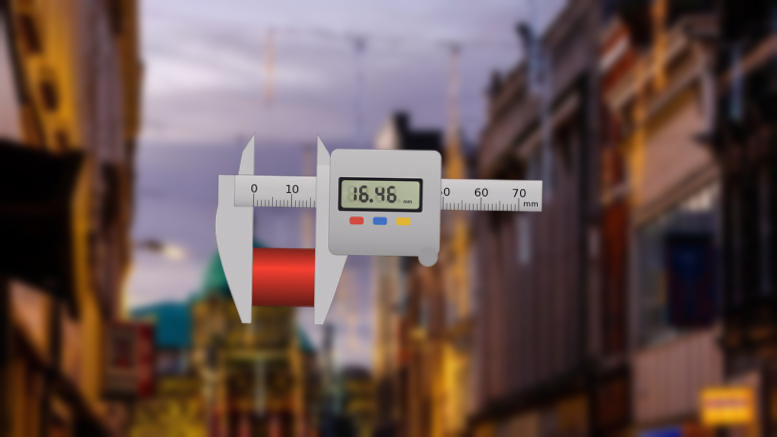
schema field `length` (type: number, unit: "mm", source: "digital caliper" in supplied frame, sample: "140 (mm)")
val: 16.46 (mm)
